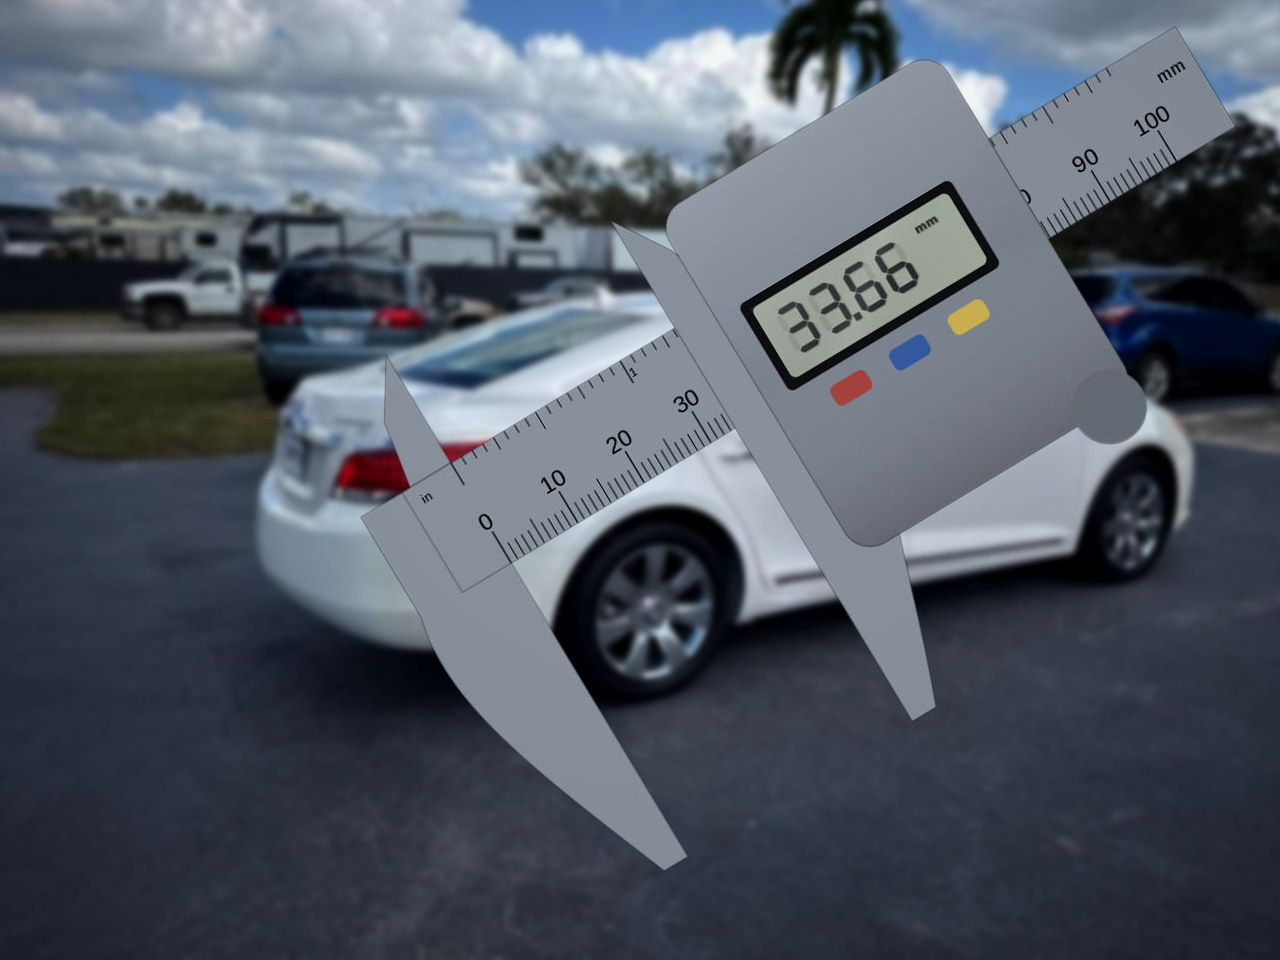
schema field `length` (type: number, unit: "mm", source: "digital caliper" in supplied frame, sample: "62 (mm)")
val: 33.66 (mm)
